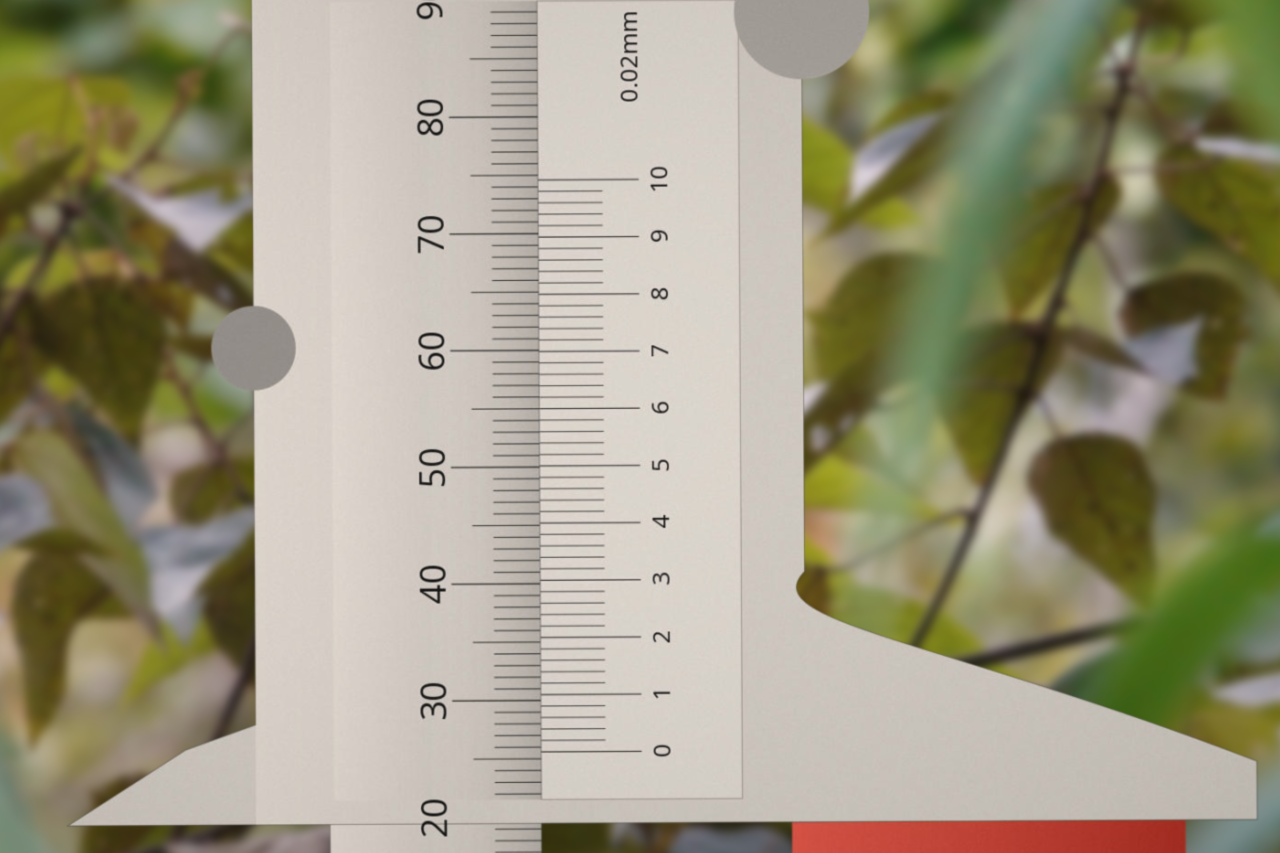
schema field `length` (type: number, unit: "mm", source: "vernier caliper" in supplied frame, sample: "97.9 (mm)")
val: 25.6 (mm)
